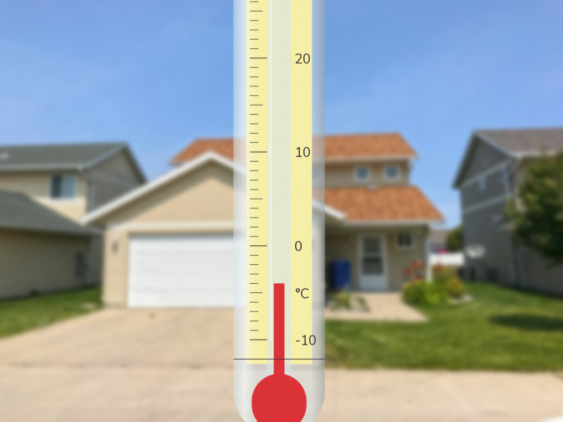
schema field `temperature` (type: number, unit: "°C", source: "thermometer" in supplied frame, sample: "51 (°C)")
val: -4 (°C)
